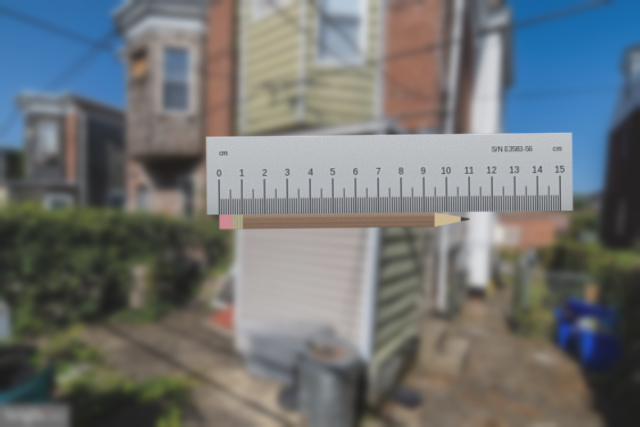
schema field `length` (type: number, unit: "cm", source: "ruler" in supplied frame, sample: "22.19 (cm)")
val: 11 (cm)
